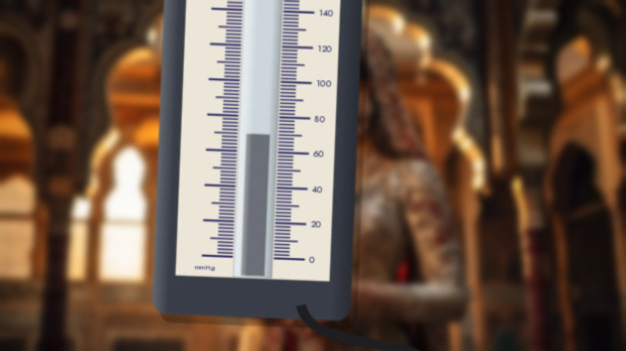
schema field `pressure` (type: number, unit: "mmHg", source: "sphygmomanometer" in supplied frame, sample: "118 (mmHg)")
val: 70 (mmHg)
